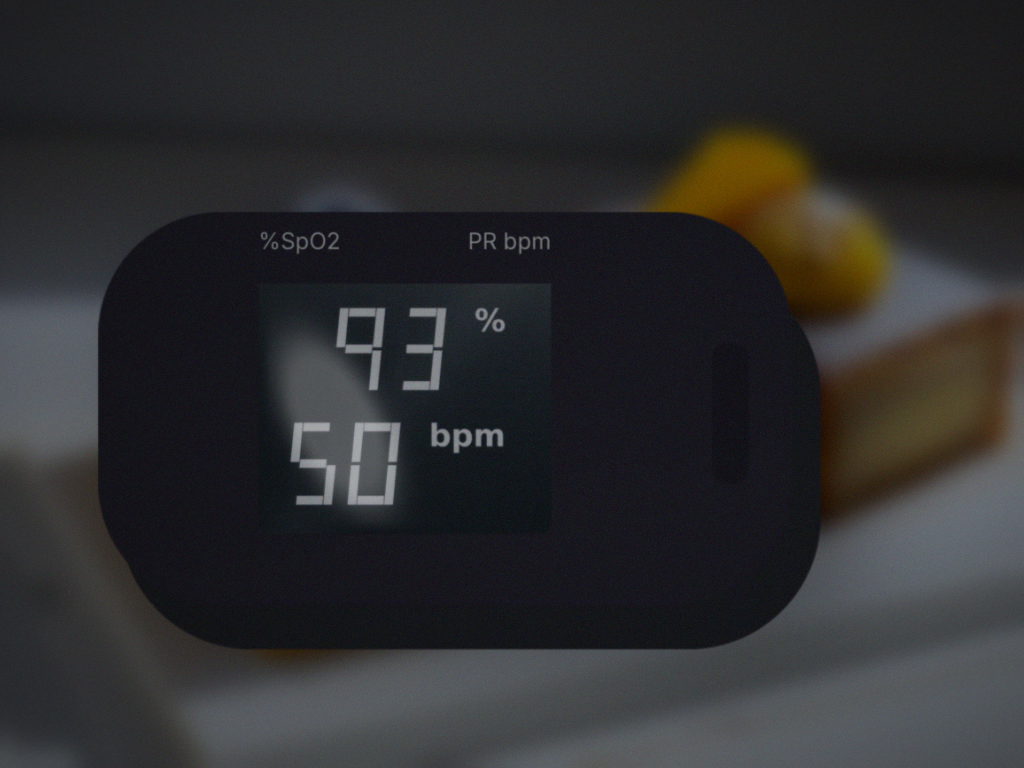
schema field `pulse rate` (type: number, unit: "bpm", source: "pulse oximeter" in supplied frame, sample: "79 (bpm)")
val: 50 (bpm)
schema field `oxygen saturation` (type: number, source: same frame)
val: 93 (%)
